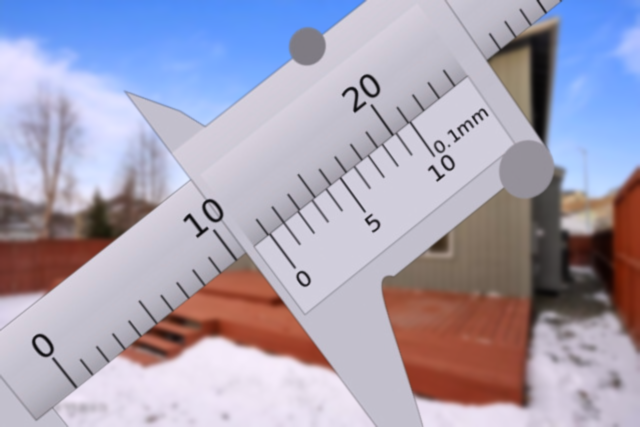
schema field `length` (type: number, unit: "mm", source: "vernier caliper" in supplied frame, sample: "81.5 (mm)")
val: 12.1 (mm)
